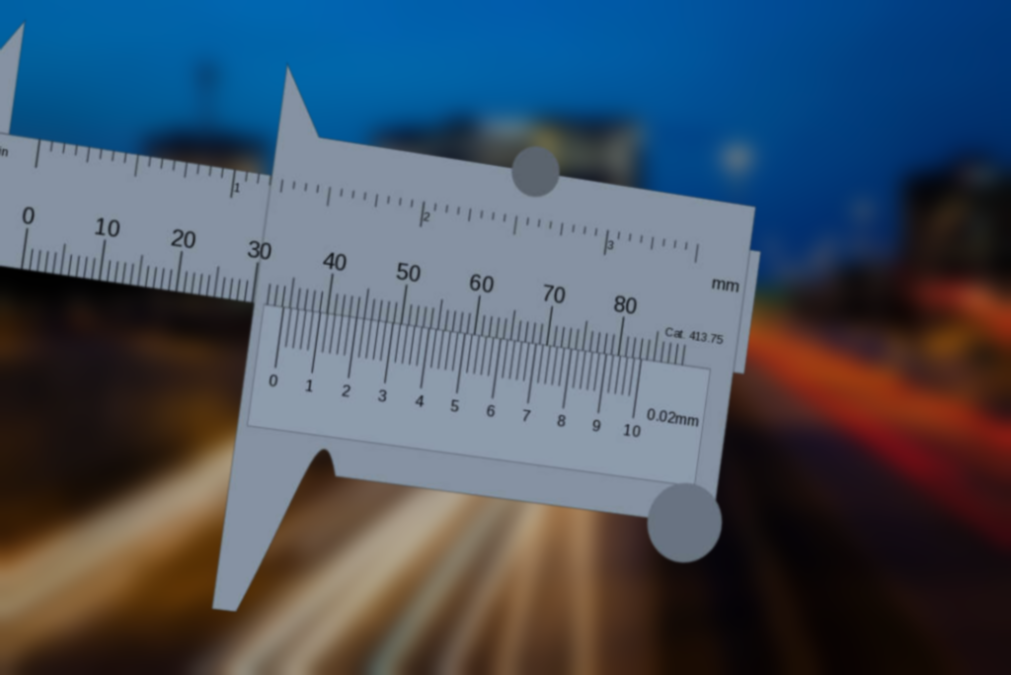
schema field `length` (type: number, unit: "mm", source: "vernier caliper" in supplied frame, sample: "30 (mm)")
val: 34.2 (mm)
